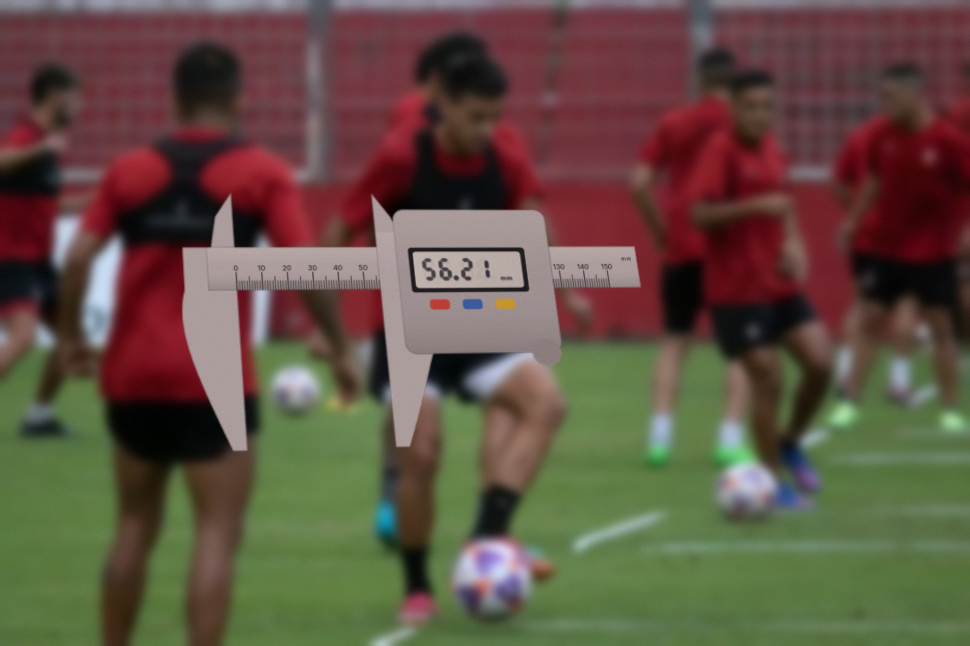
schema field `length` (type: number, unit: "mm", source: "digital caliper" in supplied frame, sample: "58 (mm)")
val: 56.21 (mm)
